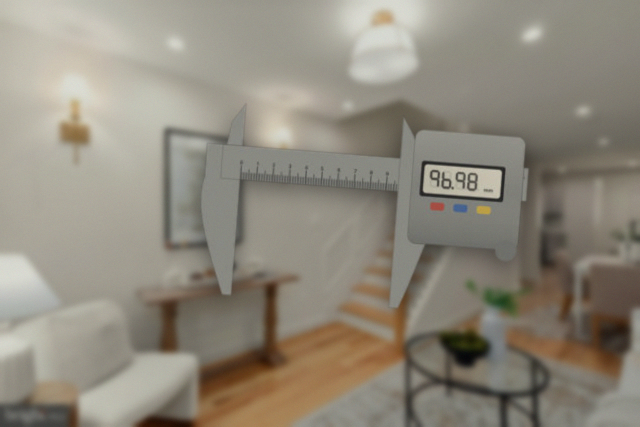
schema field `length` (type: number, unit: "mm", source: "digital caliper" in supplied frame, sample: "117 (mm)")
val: 96.98 (mm)
